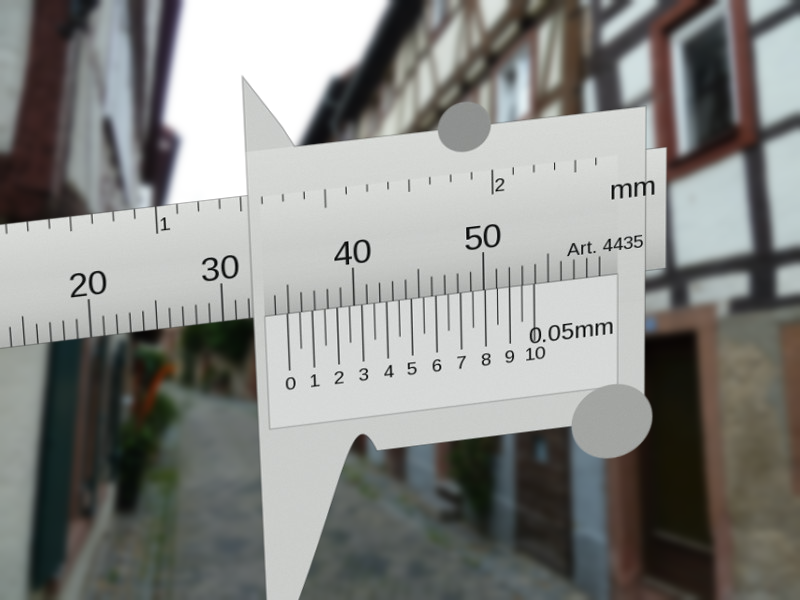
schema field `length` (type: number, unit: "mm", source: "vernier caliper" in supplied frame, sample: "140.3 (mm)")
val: 34.9 (mm)
